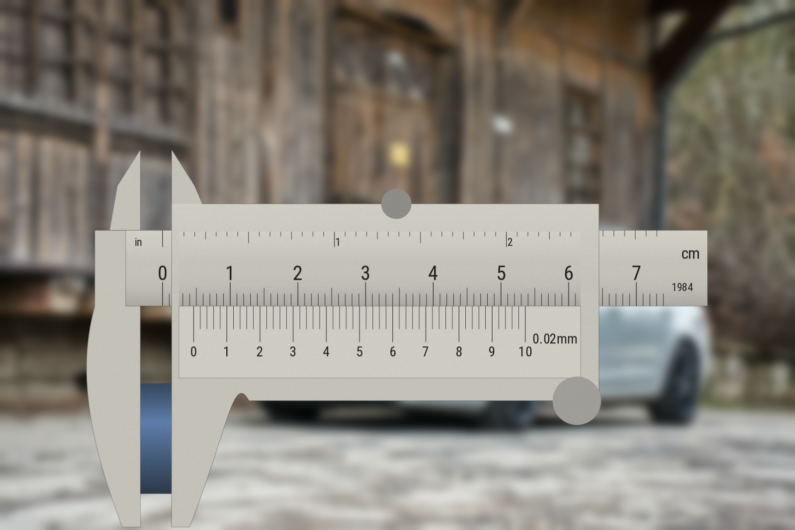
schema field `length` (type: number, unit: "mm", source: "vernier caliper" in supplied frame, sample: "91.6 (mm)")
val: 4.6 (mm)
